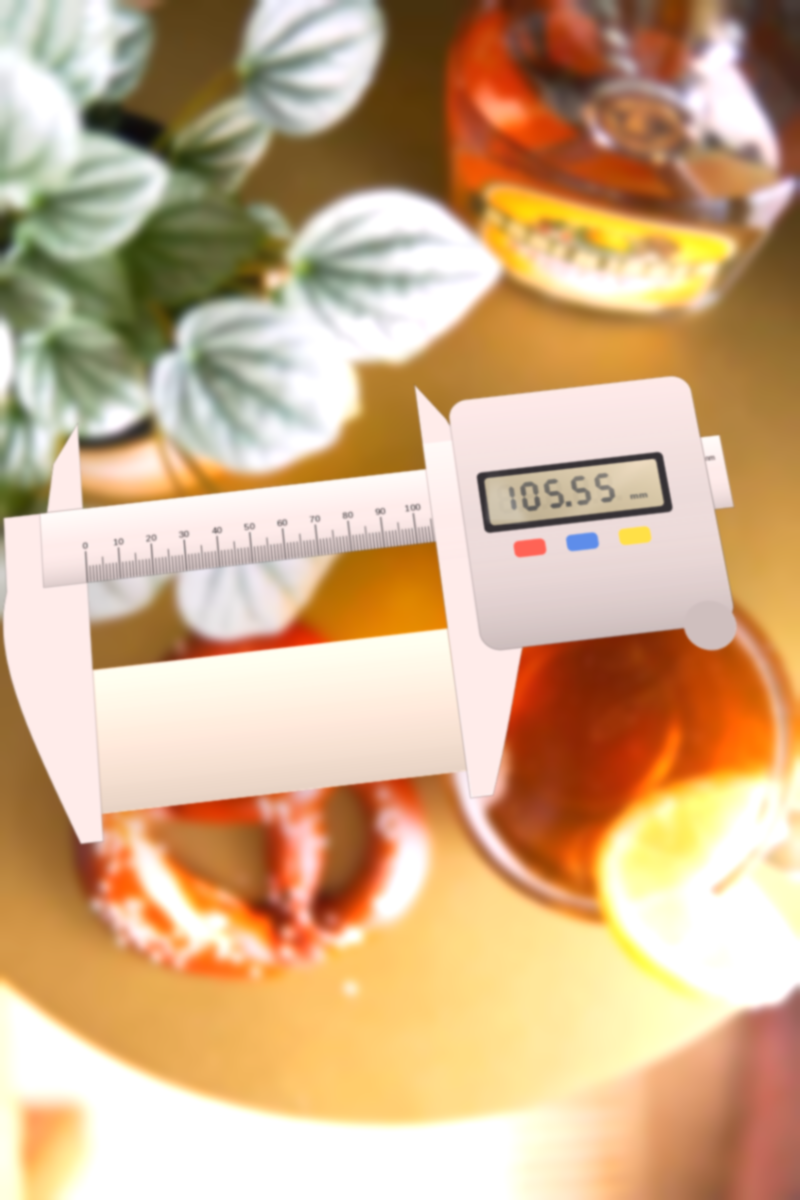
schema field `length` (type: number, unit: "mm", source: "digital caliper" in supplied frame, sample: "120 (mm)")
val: 105.55 (mm)
